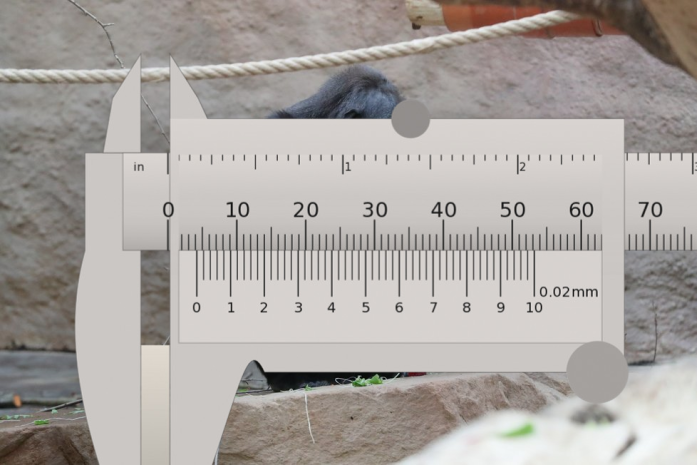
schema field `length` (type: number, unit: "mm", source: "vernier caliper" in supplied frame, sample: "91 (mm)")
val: 4.2 (mm)
